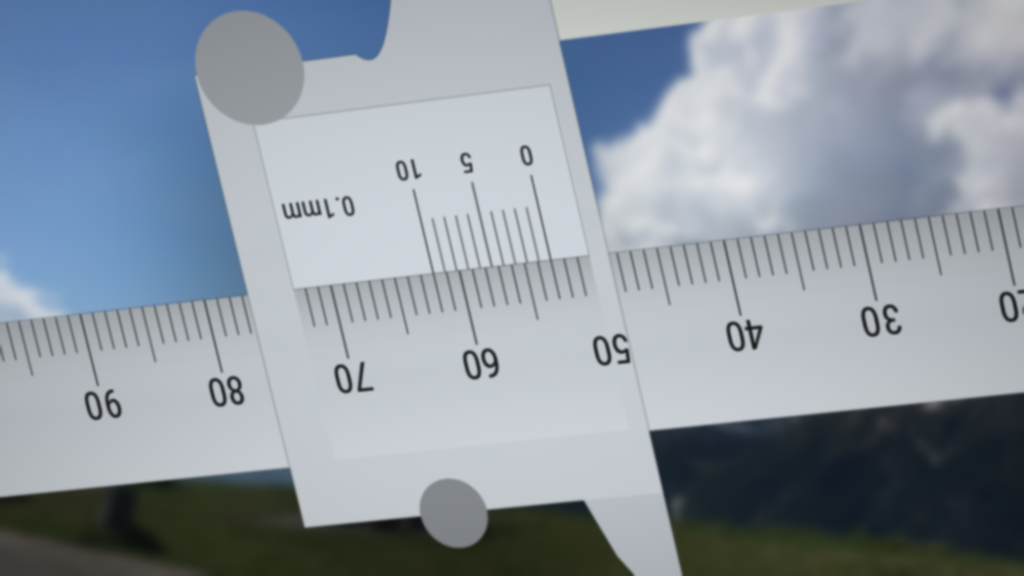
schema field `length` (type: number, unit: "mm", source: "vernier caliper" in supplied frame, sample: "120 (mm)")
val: 53.0 (mm)
